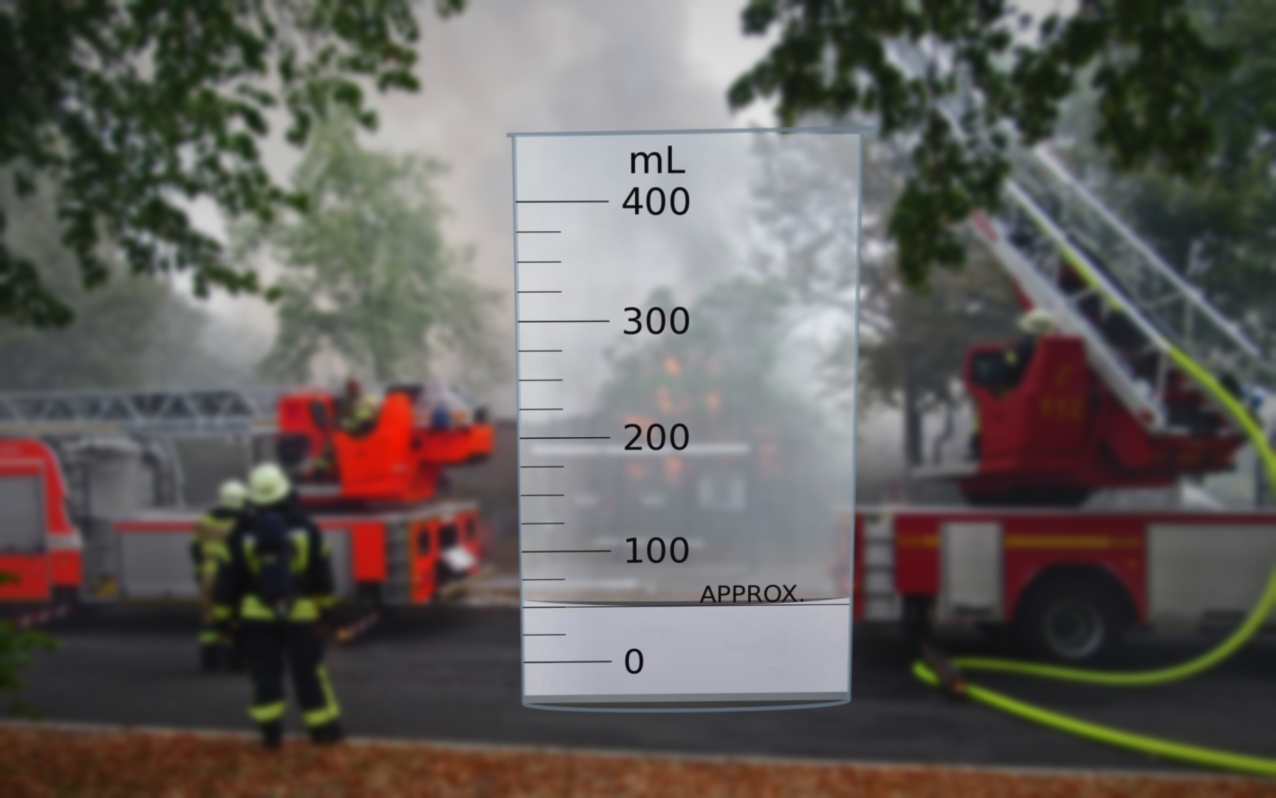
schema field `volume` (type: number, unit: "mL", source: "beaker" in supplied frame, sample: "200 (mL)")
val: 50 (mL)
